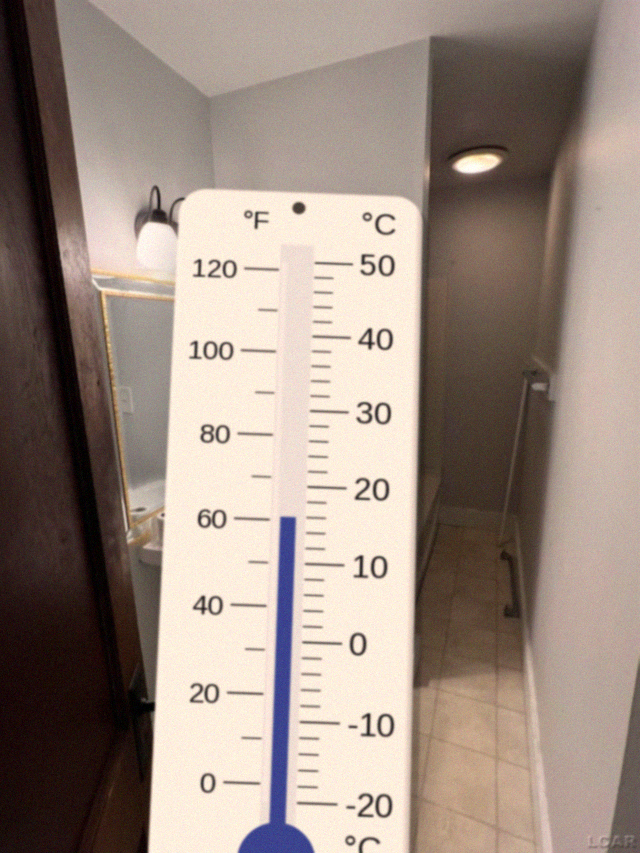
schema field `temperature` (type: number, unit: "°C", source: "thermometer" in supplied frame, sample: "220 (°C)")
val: 16 (°C)
